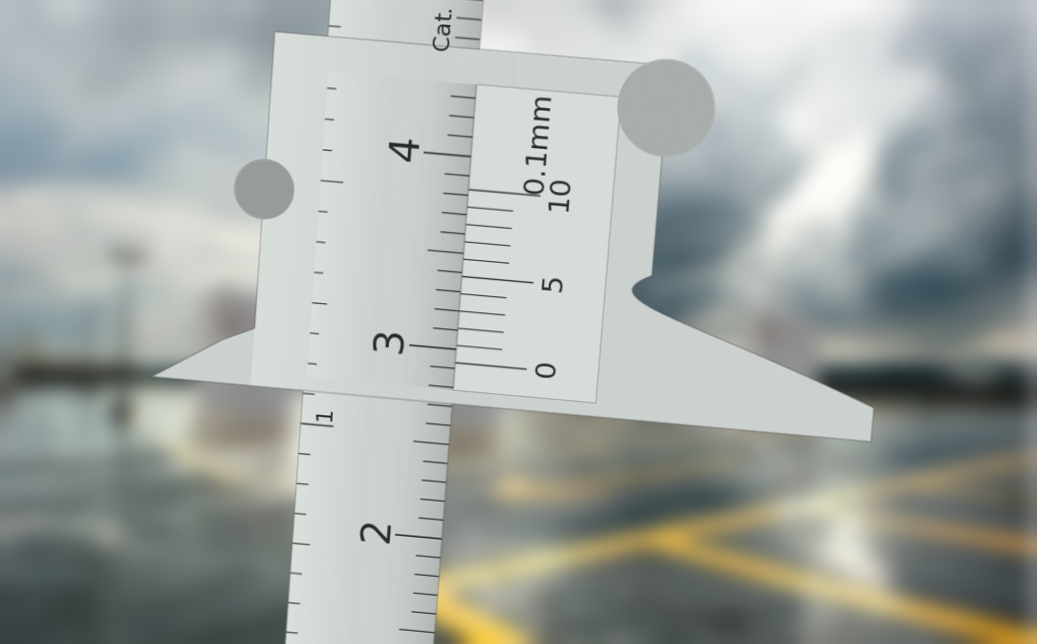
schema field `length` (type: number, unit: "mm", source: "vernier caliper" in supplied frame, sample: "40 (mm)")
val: 29.3 (mm)
